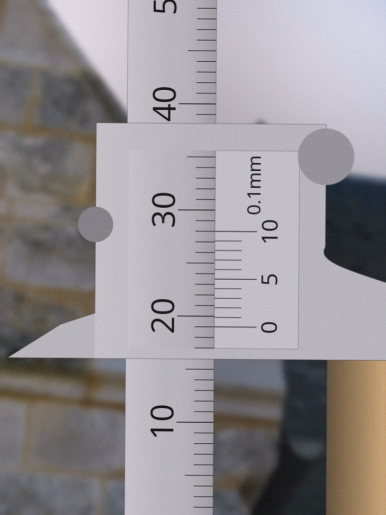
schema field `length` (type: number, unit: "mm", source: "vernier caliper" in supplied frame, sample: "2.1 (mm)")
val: 19.0 (mm)
